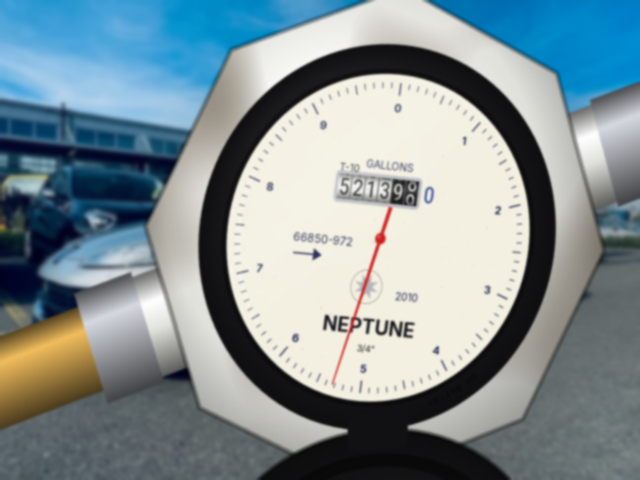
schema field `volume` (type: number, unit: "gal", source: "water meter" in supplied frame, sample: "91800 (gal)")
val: 5213985.3 (gal)
